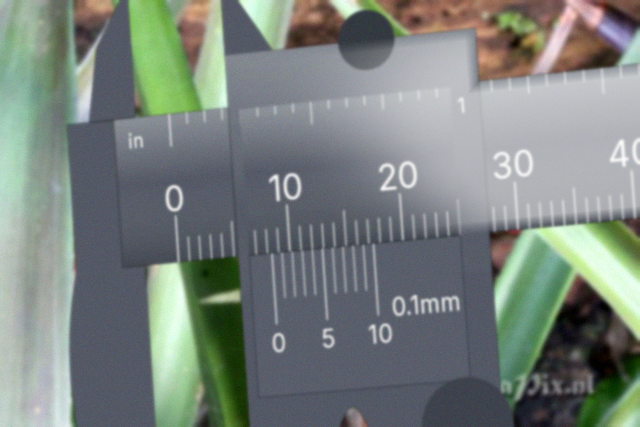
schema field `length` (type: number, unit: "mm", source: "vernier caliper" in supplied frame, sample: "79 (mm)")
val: 8.4 (mm)
